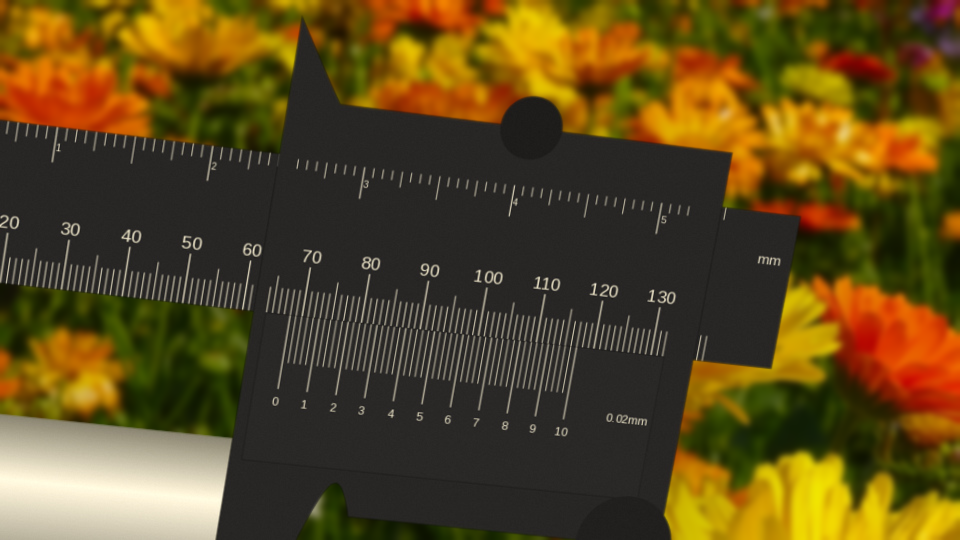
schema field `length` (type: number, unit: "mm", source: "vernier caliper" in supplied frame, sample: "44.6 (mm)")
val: 68.0 (mm)
